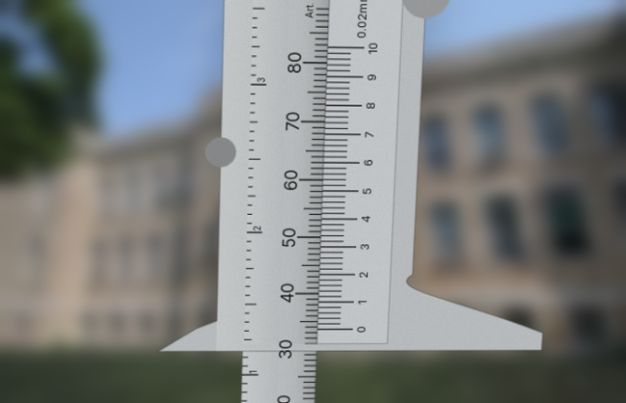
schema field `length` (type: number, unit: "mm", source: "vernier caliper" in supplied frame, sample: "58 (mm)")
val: 33.6 (mm)
